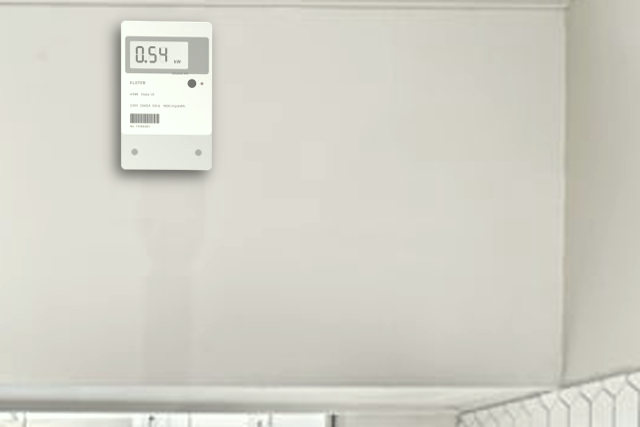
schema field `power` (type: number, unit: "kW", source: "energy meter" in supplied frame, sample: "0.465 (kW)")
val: 0.54 (kW)
